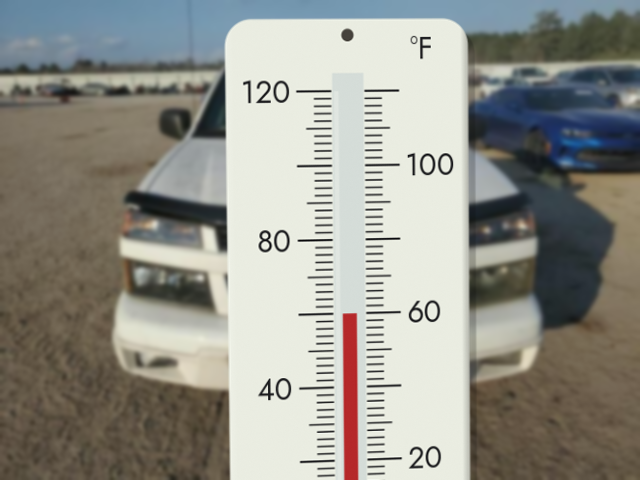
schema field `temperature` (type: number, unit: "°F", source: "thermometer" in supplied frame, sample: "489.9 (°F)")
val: 60 (°F)
